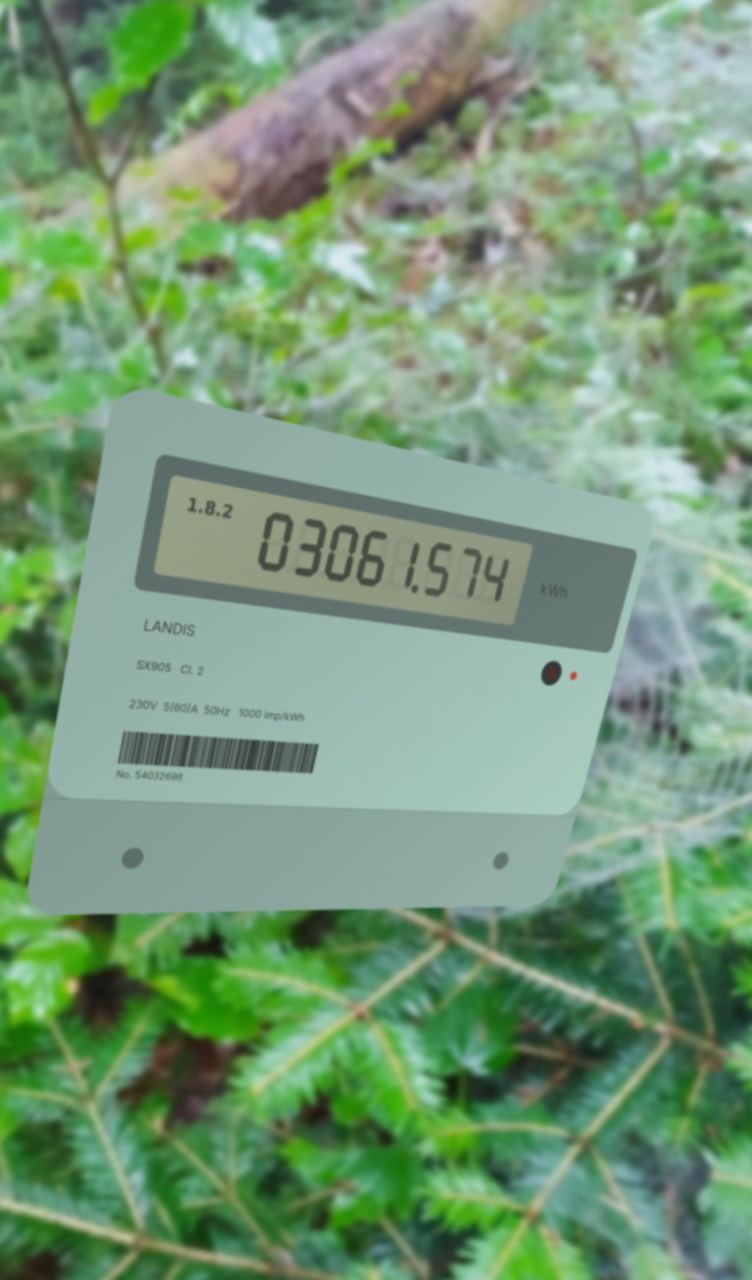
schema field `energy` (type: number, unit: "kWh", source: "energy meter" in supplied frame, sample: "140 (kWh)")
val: 3061.574 (kWh)
